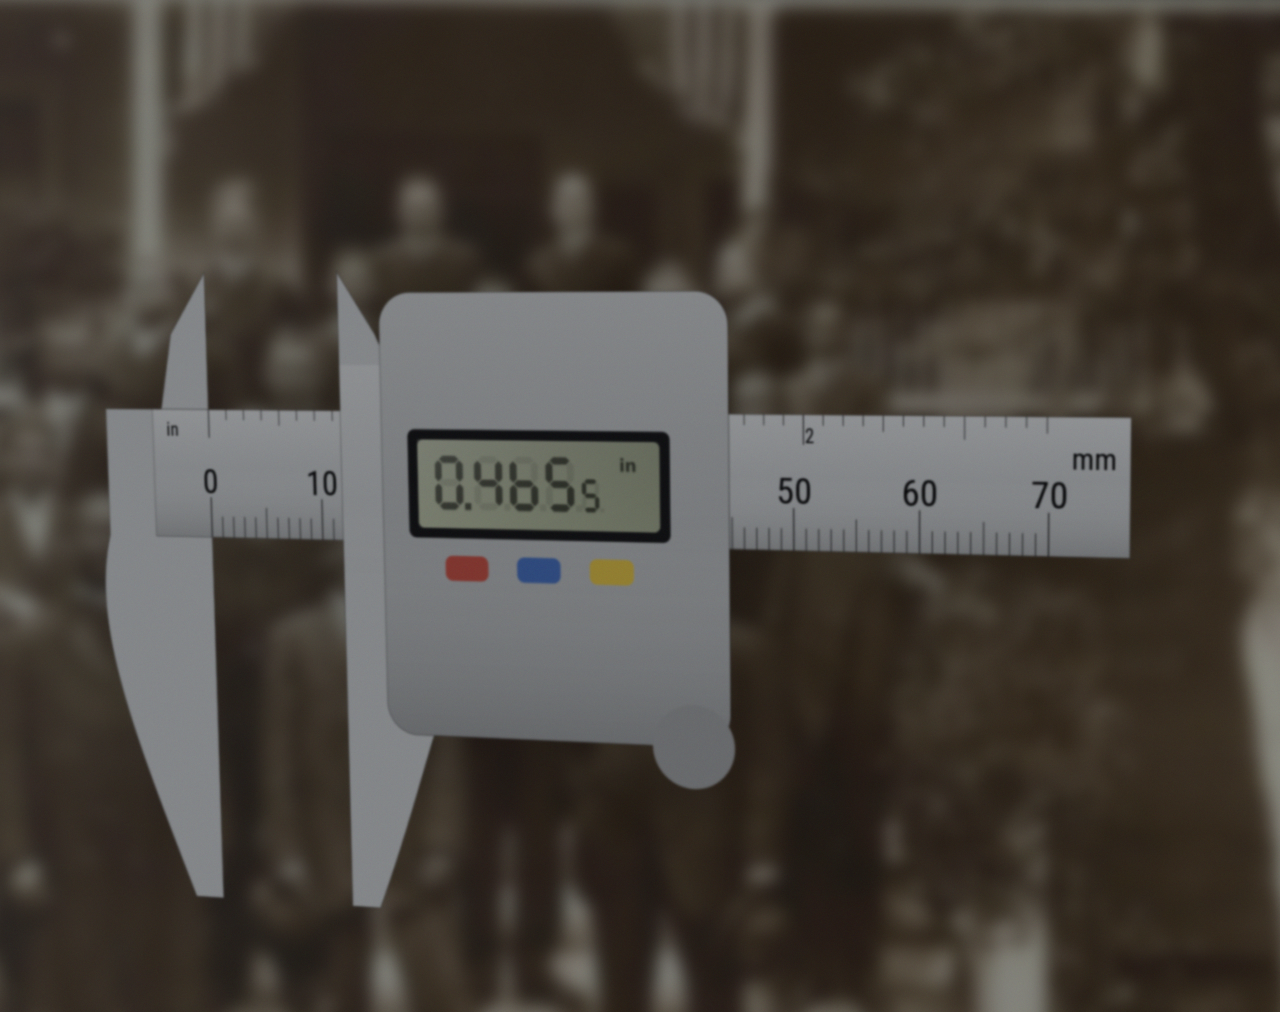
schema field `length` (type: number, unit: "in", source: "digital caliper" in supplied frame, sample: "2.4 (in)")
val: 0.4655 (in)
